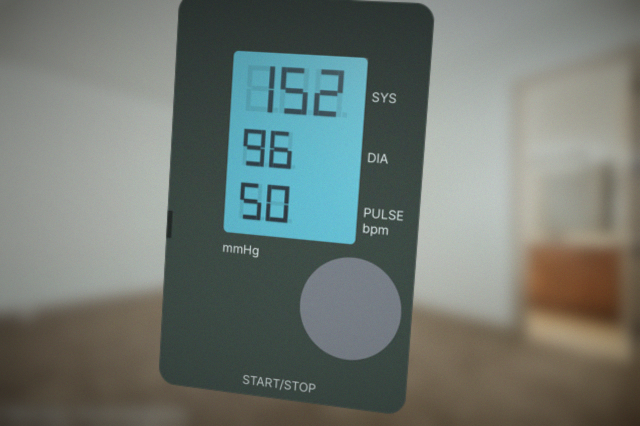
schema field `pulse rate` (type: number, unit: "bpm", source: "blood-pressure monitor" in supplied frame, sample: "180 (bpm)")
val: 50 (bpm)
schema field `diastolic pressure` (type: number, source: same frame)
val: 96 (mmHg)
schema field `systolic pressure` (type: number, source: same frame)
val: 152 (mmHg)
